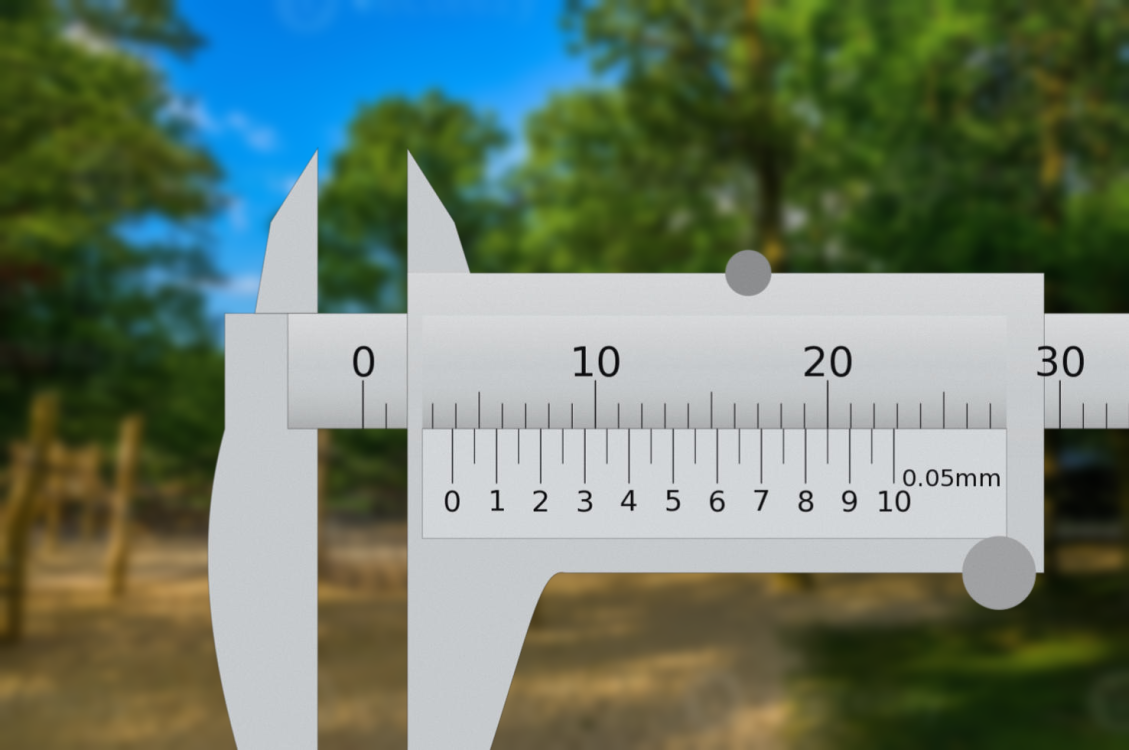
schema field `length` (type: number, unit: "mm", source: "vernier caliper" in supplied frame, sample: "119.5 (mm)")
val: 3.85 (mm)
